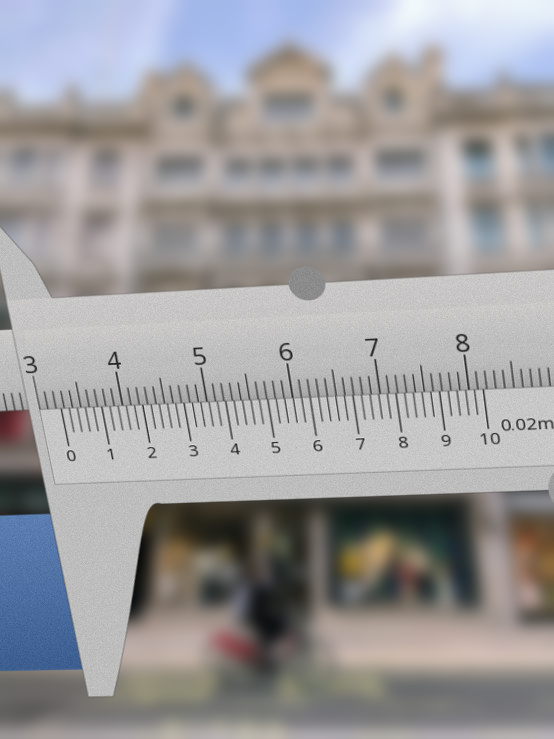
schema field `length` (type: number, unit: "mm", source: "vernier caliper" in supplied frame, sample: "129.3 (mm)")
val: 32.6 (mm)
